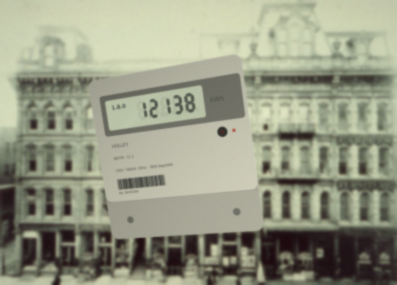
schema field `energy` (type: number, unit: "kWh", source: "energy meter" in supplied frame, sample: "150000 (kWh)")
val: 12138 (kWh)
